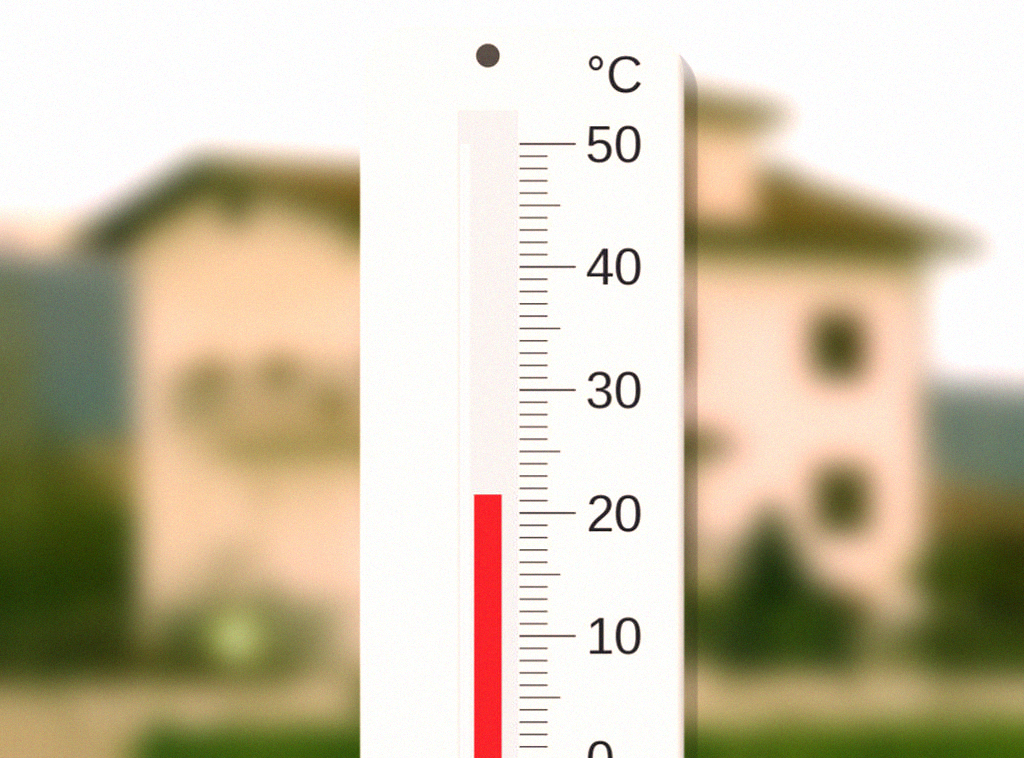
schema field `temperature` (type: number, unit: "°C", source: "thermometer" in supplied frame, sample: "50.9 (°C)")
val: 21.5 (°C)
